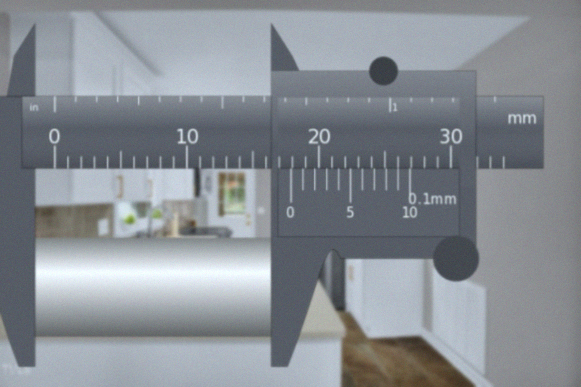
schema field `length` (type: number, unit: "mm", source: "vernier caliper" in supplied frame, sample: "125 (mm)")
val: 17.9 (mm)
